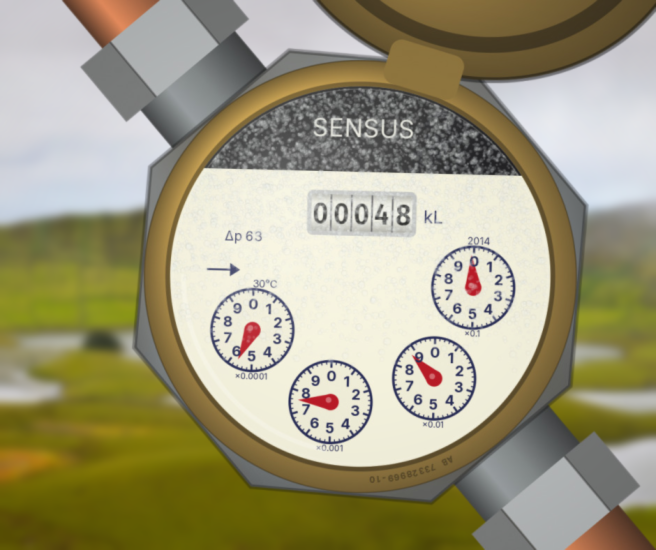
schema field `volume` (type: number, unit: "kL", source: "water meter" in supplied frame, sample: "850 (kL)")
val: 47.9875 (kL)
